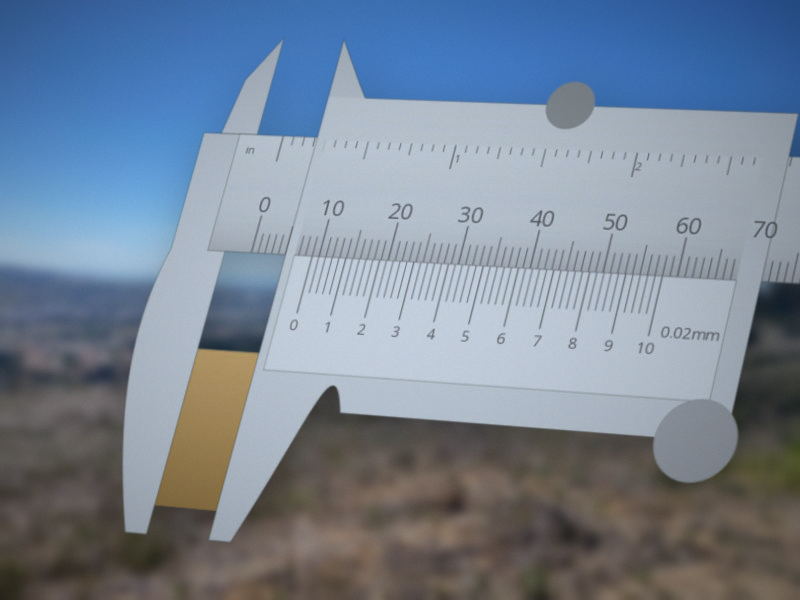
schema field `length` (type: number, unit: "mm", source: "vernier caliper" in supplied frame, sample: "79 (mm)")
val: 9.0 (mm)
